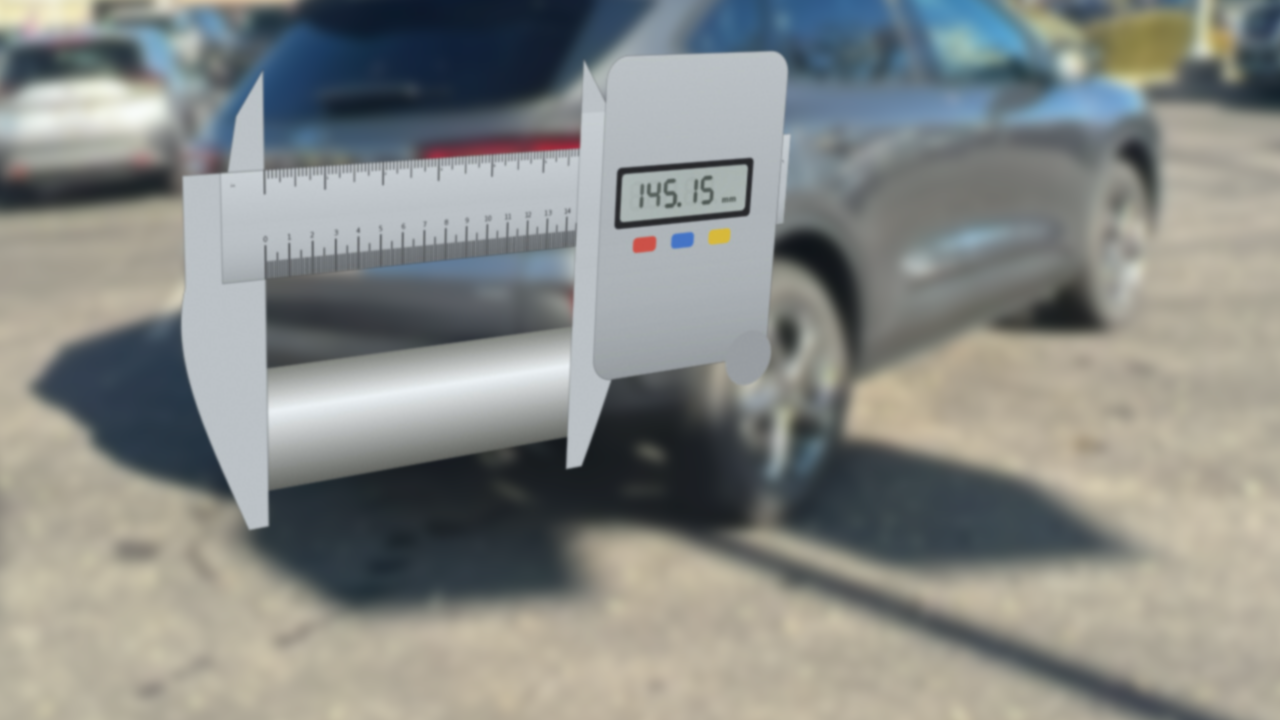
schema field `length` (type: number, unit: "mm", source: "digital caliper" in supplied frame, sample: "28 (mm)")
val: 145.15 (mm)
